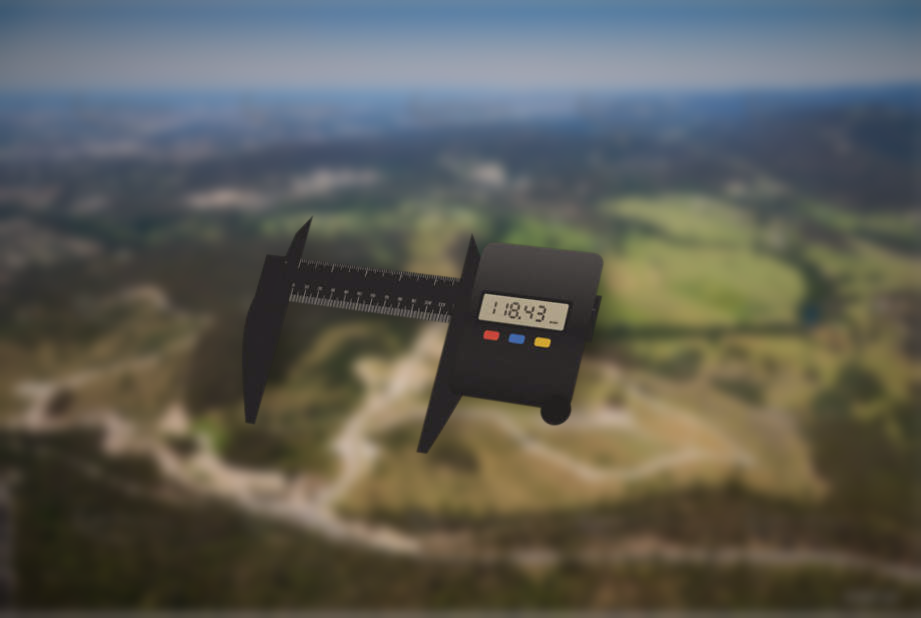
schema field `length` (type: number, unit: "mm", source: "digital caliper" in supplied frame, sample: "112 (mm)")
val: 118.43 (mm)
